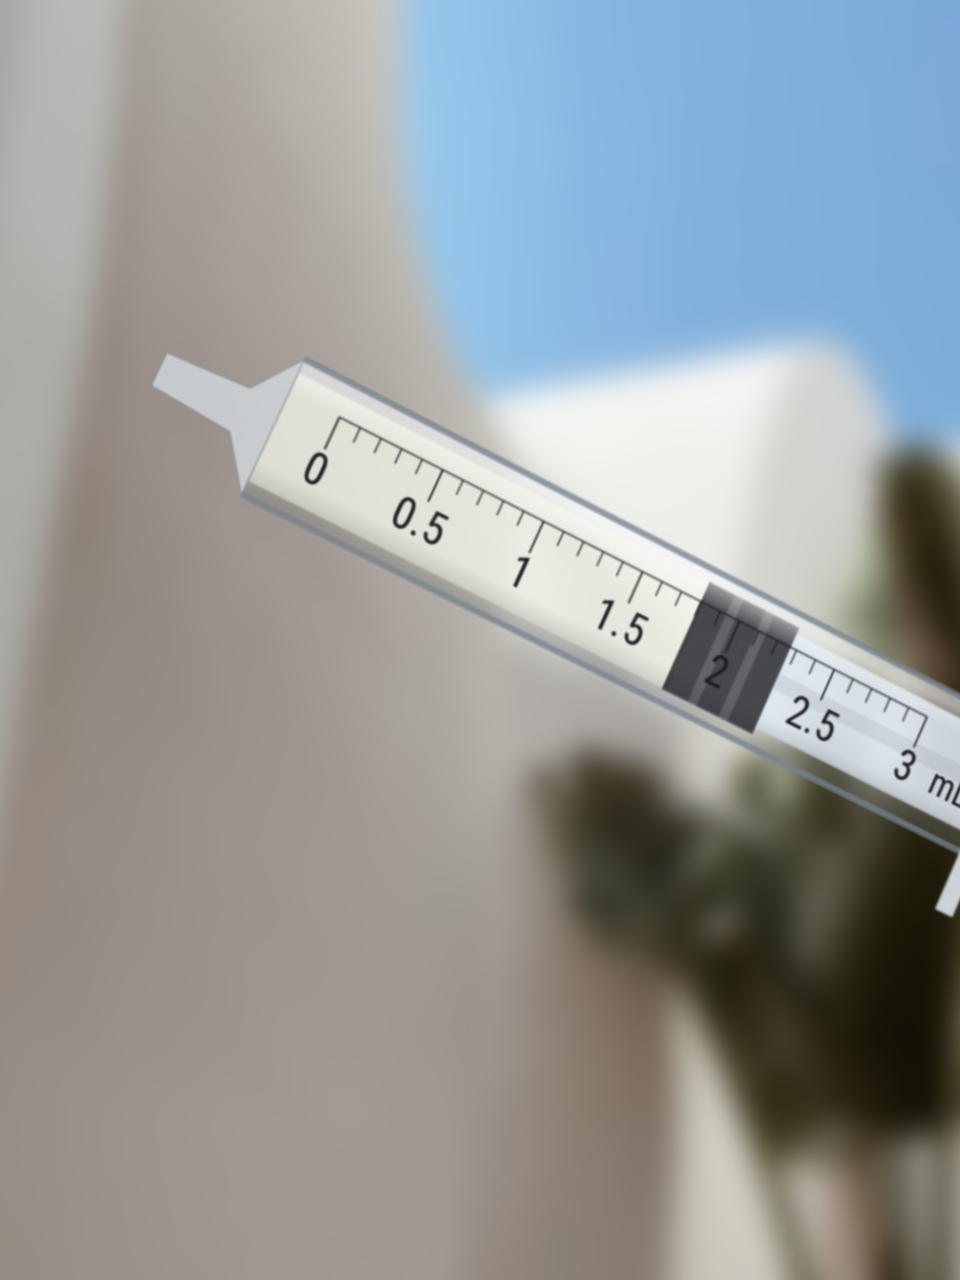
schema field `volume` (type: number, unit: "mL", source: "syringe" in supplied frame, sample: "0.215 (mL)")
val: 1.8 (mL)
